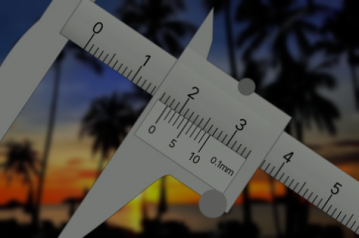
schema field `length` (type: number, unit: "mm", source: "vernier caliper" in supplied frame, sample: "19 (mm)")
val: 17.6 (mm)
